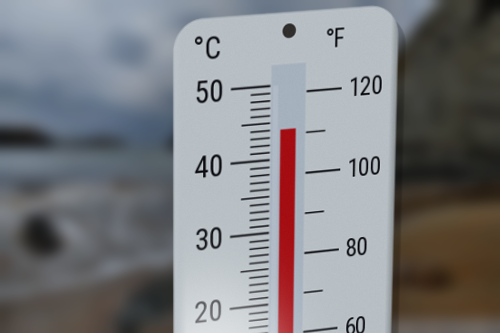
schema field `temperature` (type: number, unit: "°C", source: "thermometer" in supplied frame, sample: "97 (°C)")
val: 44 (°C)
